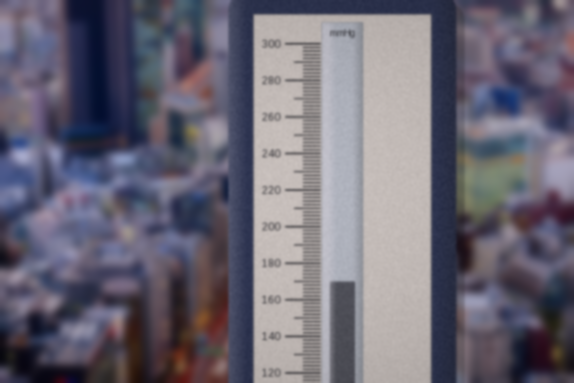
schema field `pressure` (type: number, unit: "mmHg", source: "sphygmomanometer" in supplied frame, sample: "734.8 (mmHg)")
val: 170 (mmHg)
